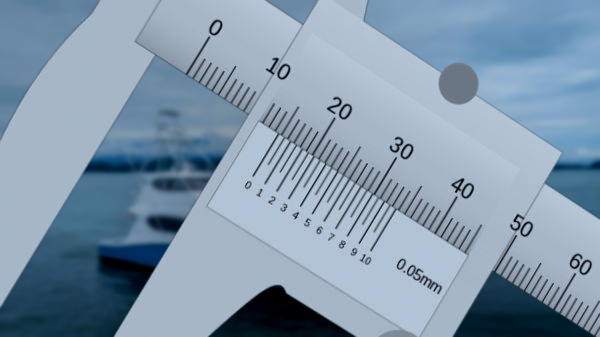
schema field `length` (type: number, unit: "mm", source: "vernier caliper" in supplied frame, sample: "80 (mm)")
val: 14.6 (mm)
